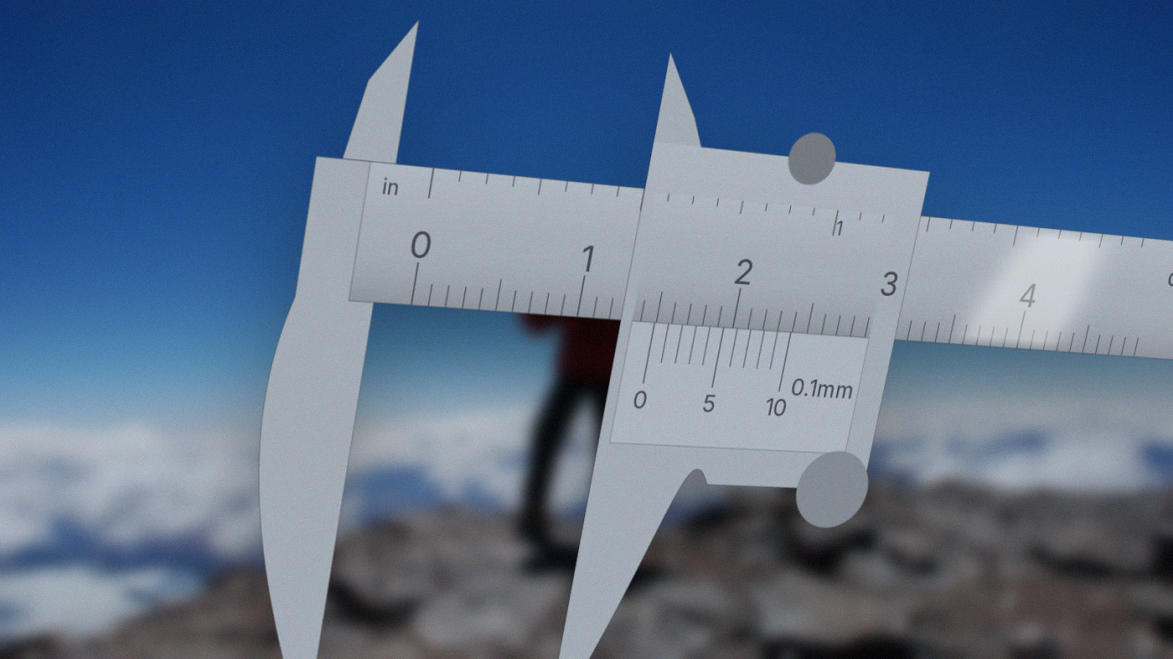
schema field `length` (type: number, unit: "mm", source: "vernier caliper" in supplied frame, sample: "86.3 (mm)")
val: 14.9 (mm)
